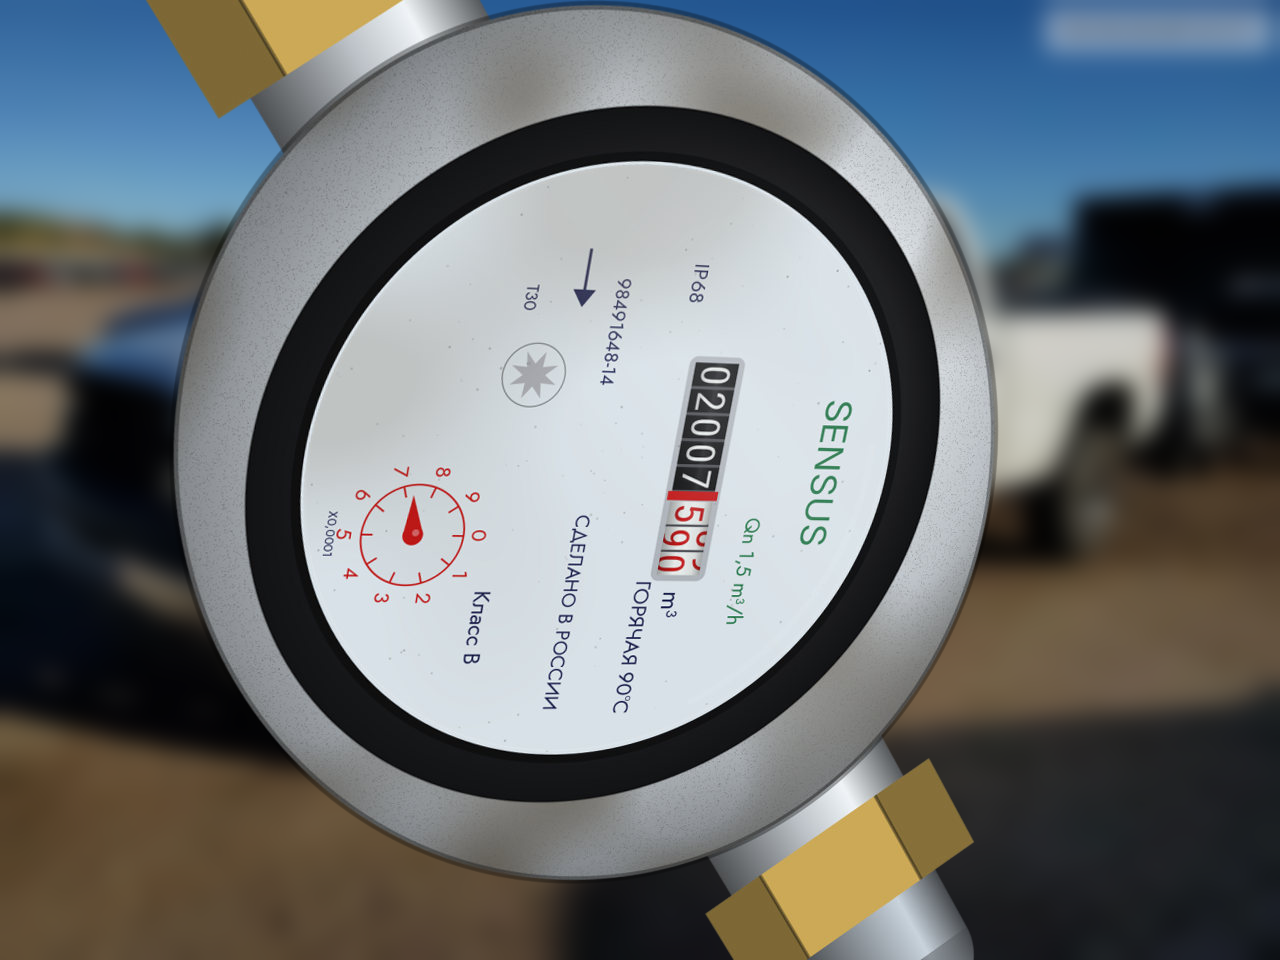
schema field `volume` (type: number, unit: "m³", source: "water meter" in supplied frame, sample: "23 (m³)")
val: 2007.5897 (m³)
